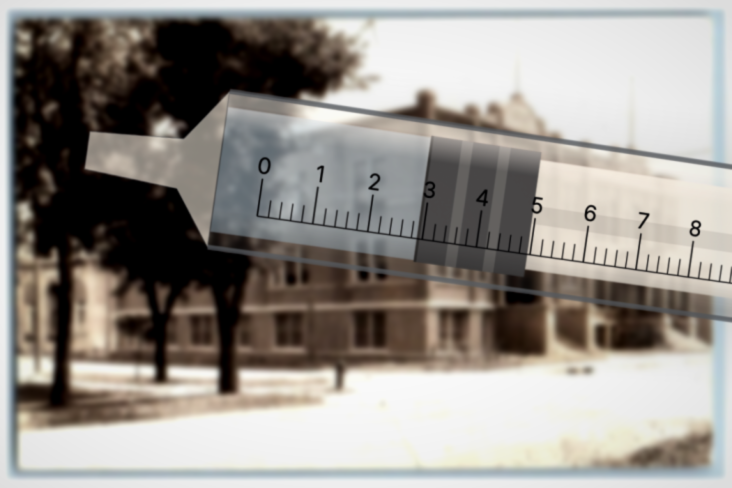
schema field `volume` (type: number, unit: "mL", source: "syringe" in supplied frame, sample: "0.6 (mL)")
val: 2.9 (mL)
